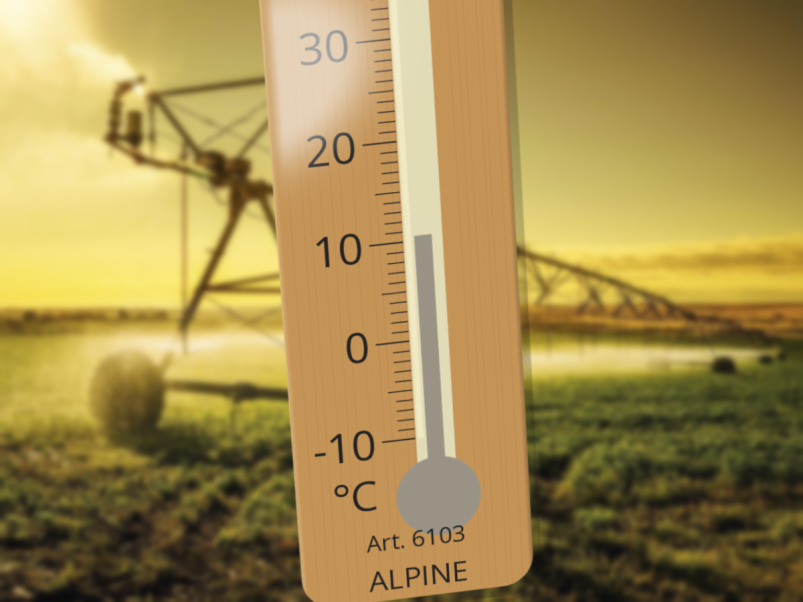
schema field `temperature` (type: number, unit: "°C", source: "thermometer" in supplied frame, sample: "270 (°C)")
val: 10.5 (°C)
